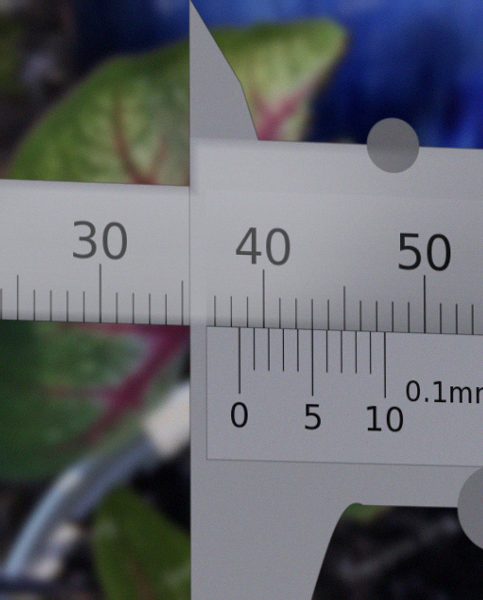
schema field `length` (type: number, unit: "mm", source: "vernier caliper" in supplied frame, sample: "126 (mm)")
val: 38.5 (mm)
